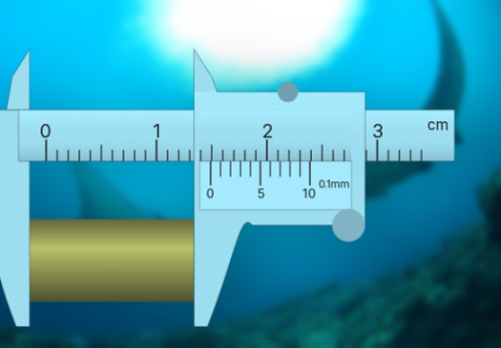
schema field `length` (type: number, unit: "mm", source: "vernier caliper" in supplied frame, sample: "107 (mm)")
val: 14.9 (mm)
